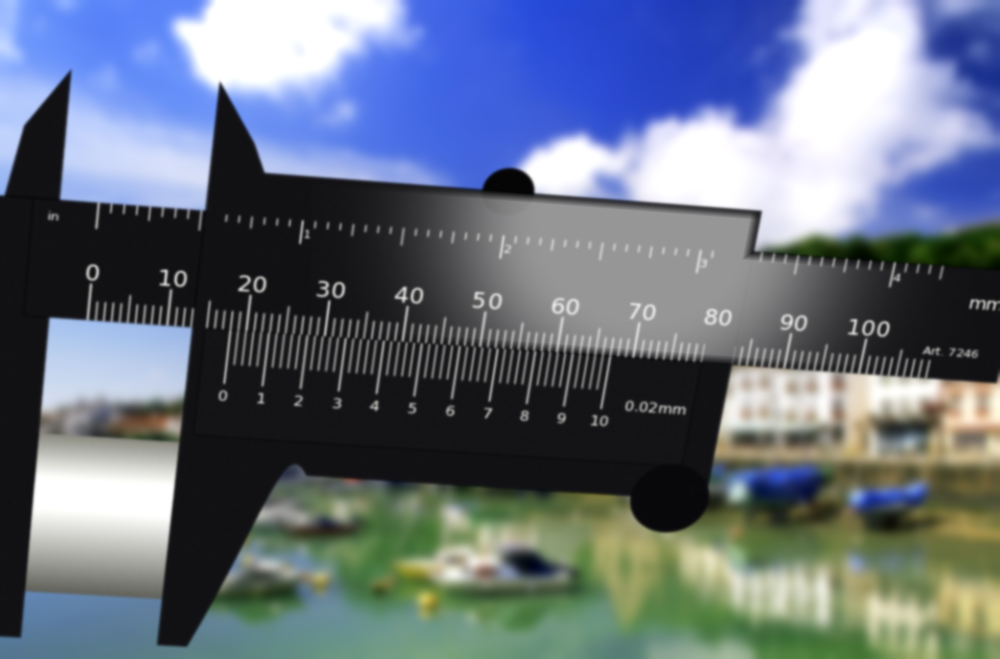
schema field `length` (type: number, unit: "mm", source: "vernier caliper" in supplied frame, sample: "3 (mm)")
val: 18.0 (mm)
